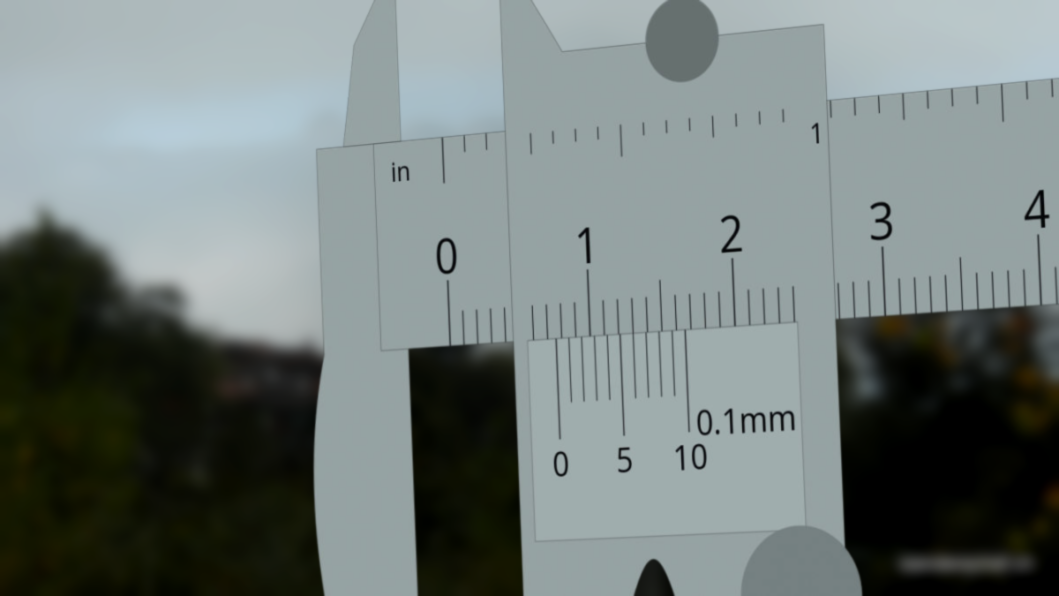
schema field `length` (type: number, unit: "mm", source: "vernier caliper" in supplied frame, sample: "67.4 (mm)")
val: 7.6 (mm)
